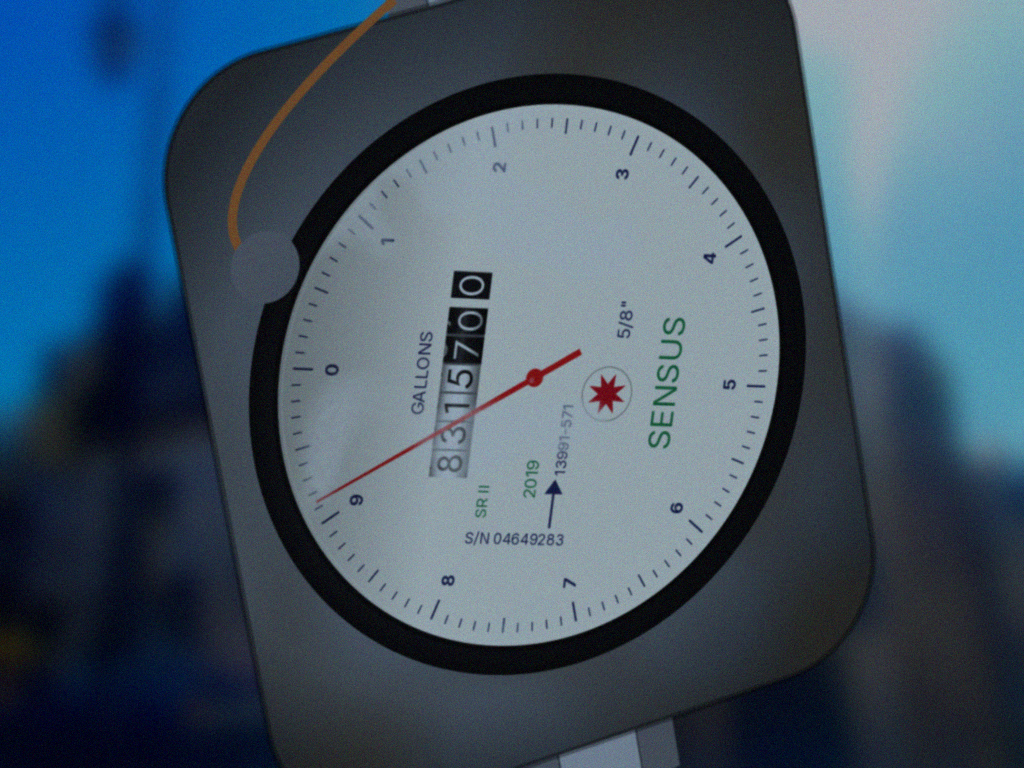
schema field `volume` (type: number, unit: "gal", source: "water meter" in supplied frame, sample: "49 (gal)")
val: 8315699.1 (gal)
